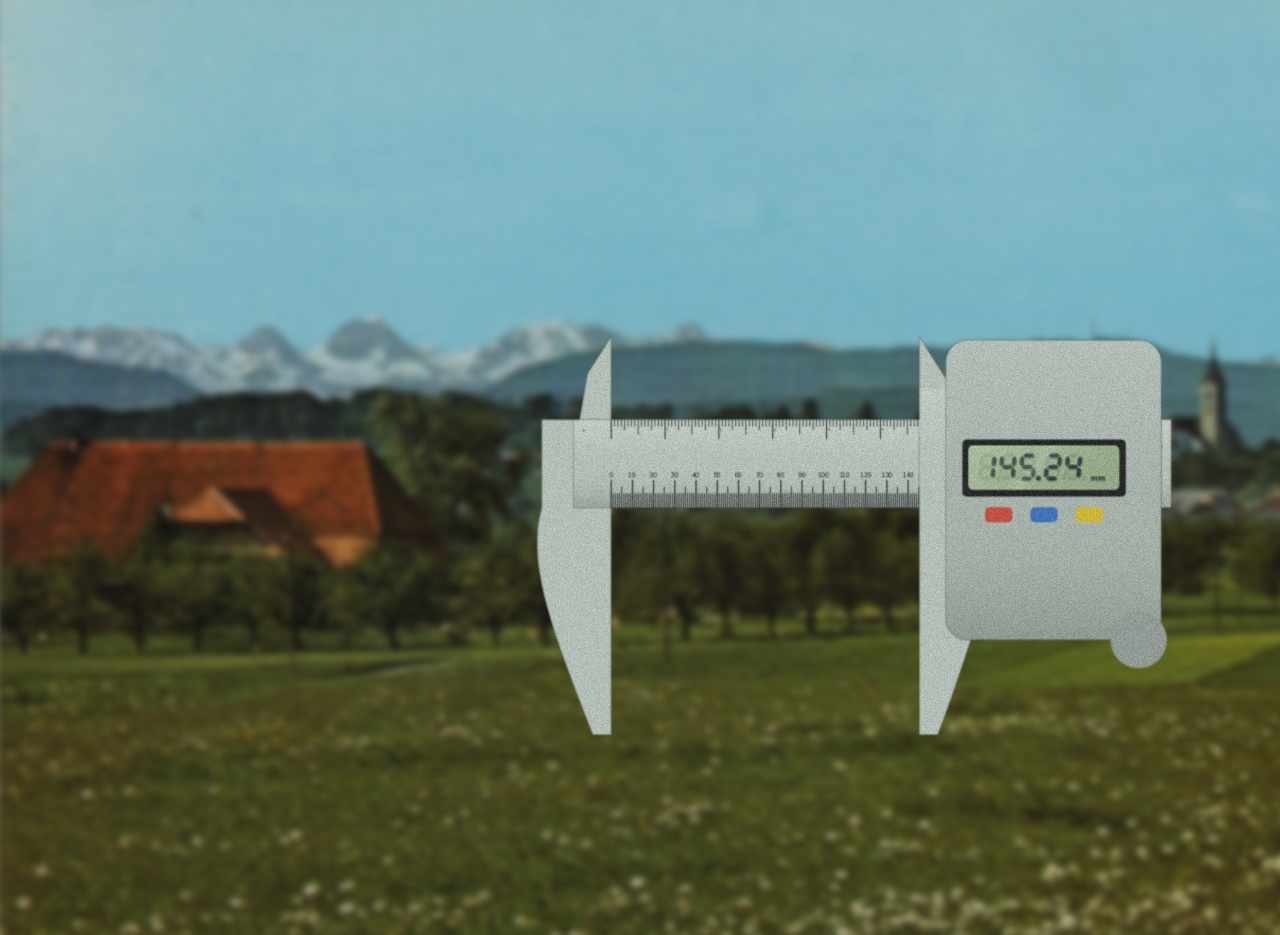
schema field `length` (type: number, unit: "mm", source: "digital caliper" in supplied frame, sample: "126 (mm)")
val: 145.24 (mm)
